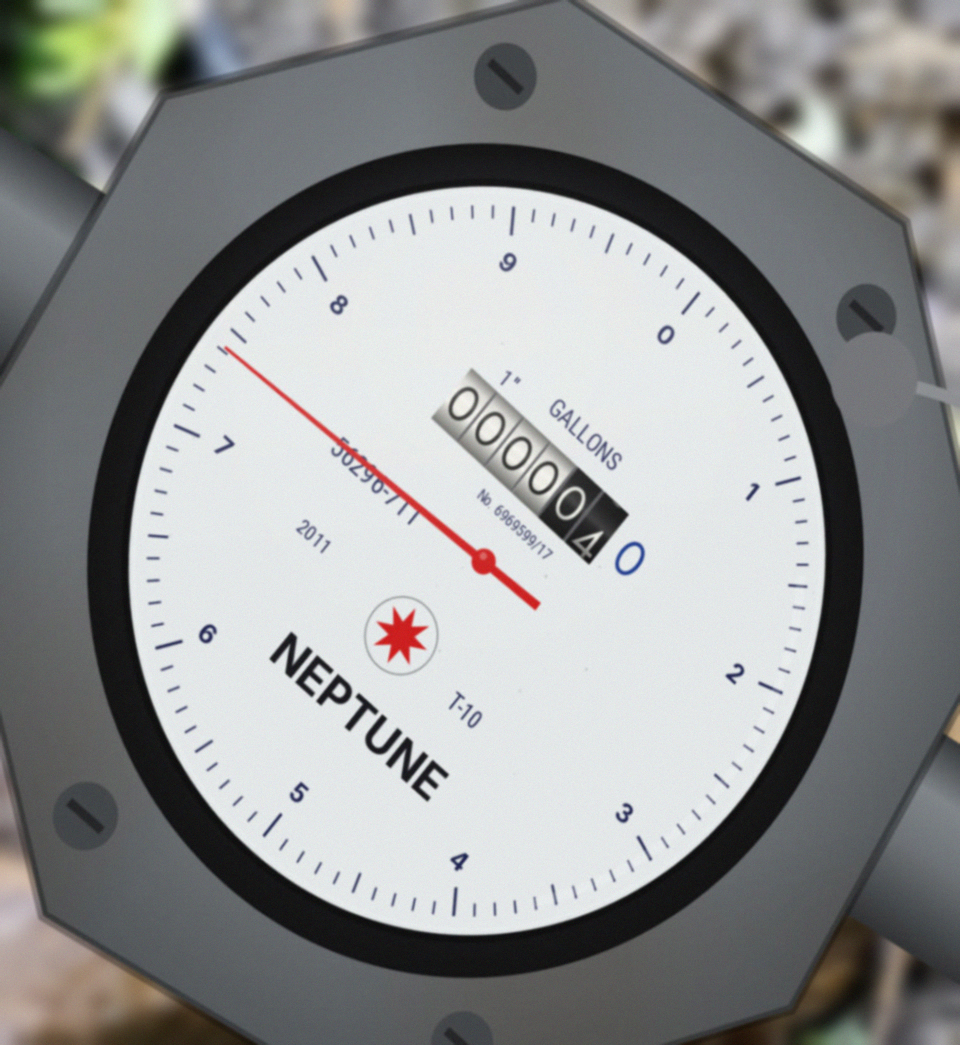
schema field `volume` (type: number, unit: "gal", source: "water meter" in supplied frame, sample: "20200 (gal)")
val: 37.4 (gal)
